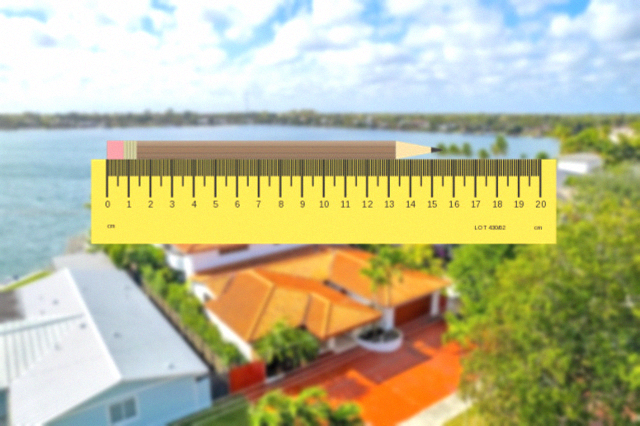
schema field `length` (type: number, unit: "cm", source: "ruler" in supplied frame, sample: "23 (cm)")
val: 15.5 (cm)
